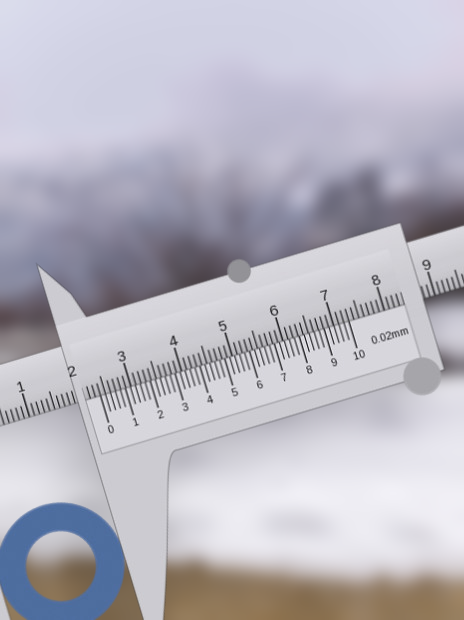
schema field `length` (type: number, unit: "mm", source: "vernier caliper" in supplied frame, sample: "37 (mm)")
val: 24.0 (mm)
